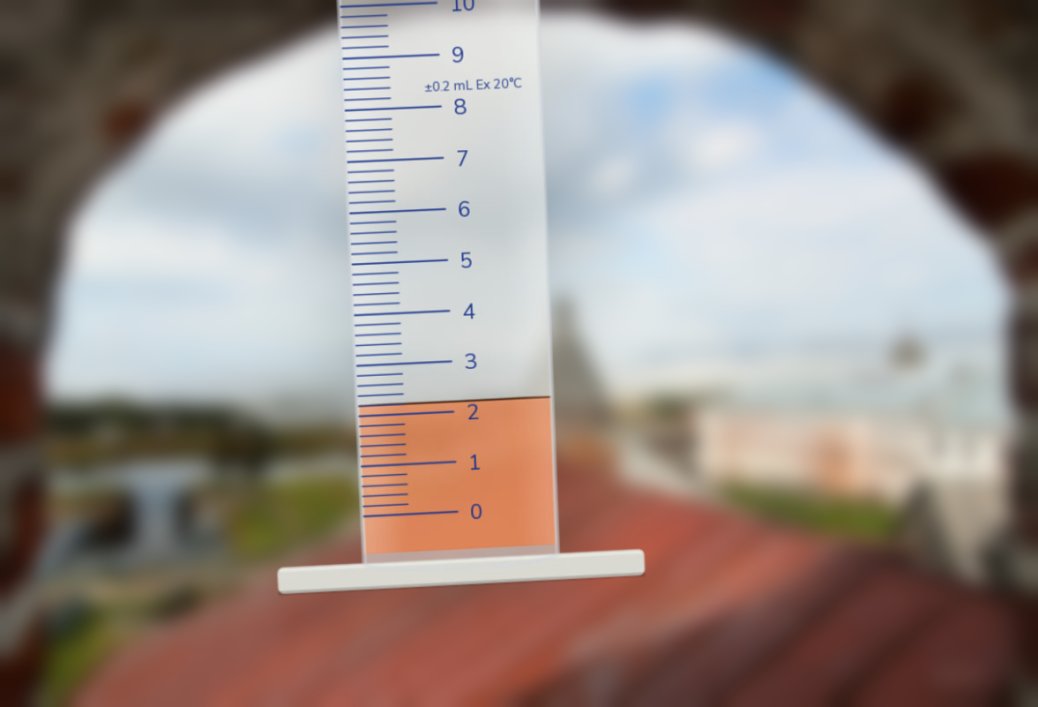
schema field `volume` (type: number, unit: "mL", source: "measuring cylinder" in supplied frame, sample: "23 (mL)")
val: 2.2 (mL)
